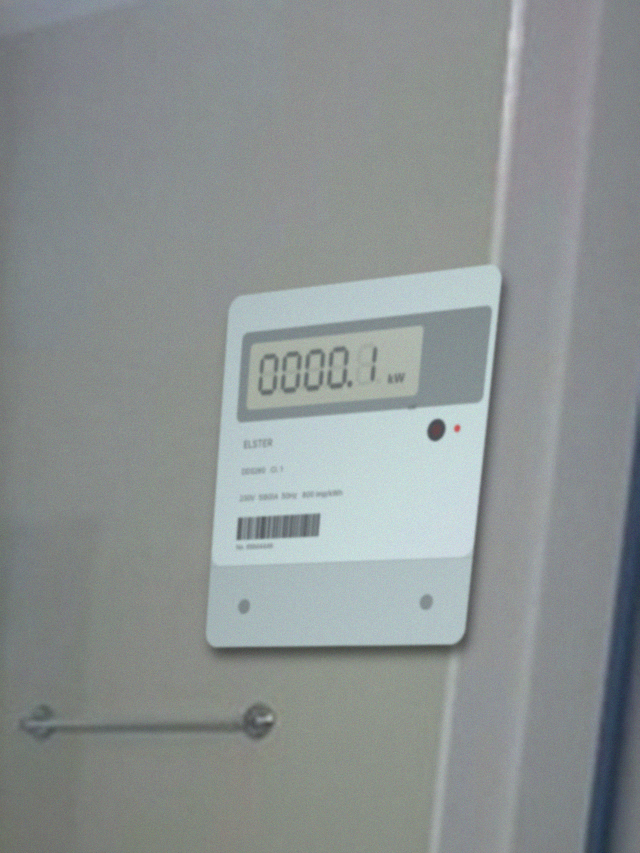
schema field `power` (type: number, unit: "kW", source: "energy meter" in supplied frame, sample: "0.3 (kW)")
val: 0.1 (kW)
